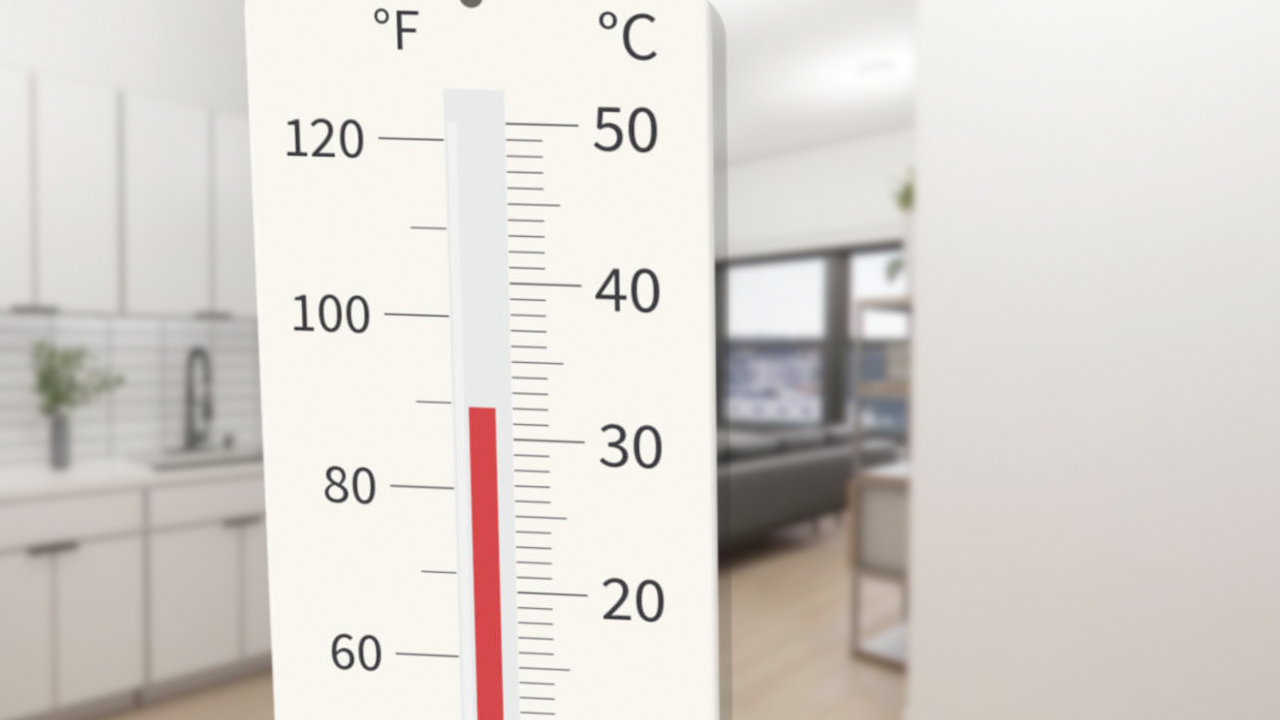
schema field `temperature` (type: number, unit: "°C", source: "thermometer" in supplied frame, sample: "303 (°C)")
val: 32 (°C)
